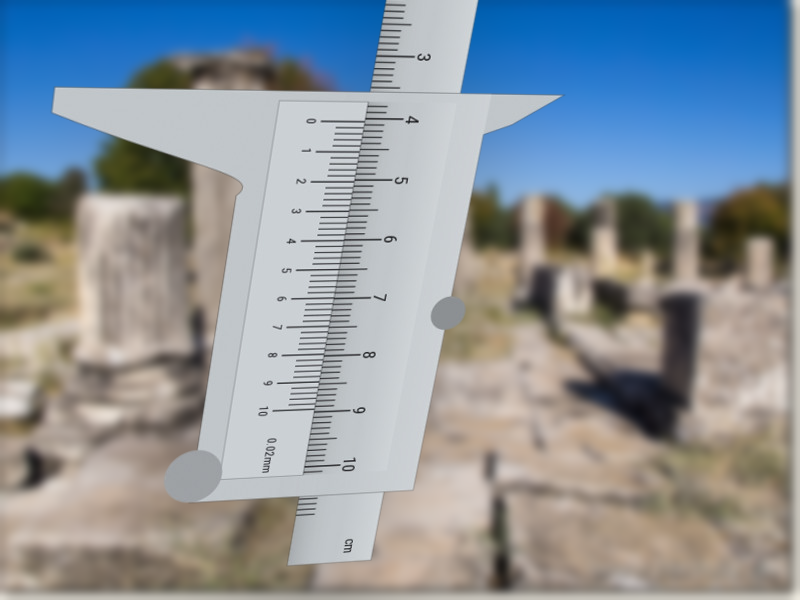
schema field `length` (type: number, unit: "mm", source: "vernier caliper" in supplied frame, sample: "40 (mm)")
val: 40.5 (mm)
